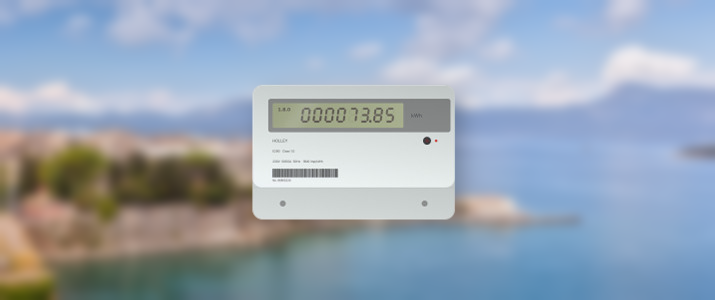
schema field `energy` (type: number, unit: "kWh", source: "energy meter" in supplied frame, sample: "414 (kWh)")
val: 73.85 (kWh)
